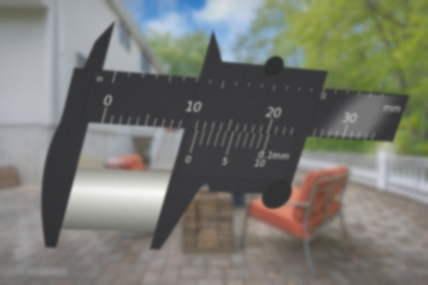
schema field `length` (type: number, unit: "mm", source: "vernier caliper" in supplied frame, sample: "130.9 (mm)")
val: 11.2 (mm)
